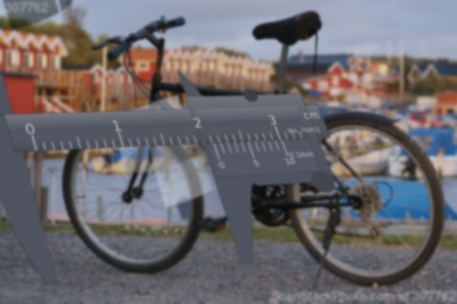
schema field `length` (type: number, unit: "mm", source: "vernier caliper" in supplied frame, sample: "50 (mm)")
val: 21.2 (mm)
